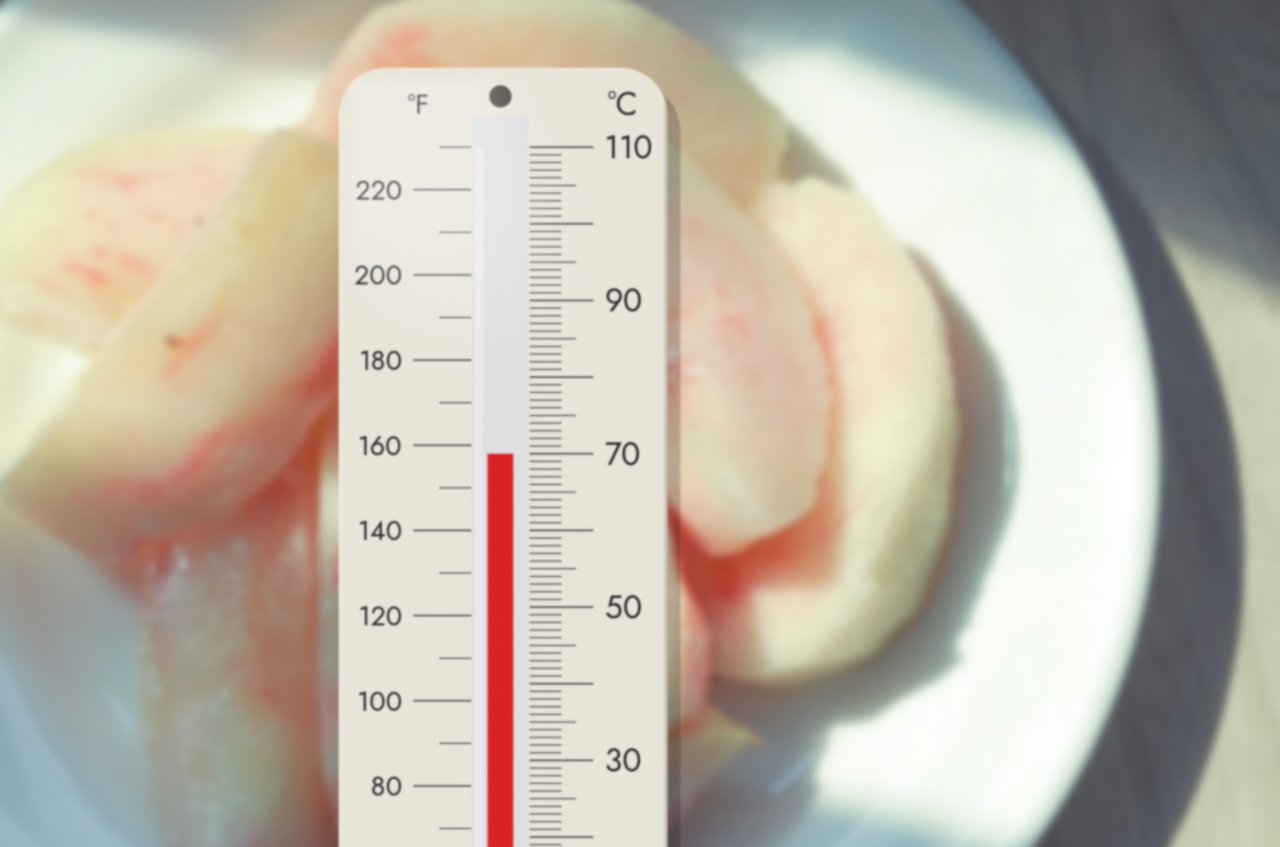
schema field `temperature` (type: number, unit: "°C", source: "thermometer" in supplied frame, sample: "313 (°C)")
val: 70 (°C)
